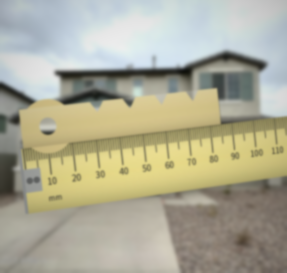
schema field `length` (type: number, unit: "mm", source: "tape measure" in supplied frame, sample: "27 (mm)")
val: 85 (mm)
